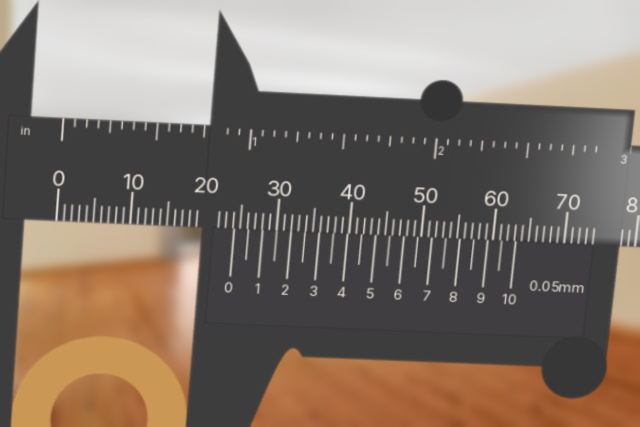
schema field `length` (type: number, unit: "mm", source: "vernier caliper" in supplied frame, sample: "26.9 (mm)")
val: 24.2 (mm)
